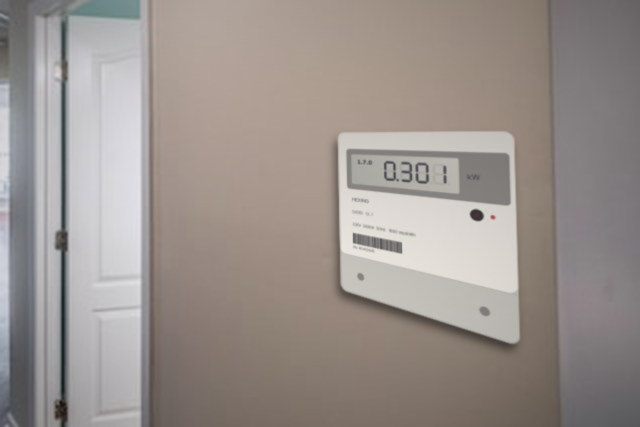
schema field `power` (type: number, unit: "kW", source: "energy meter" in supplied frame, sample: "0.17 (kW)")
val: 0.301 (kW)
